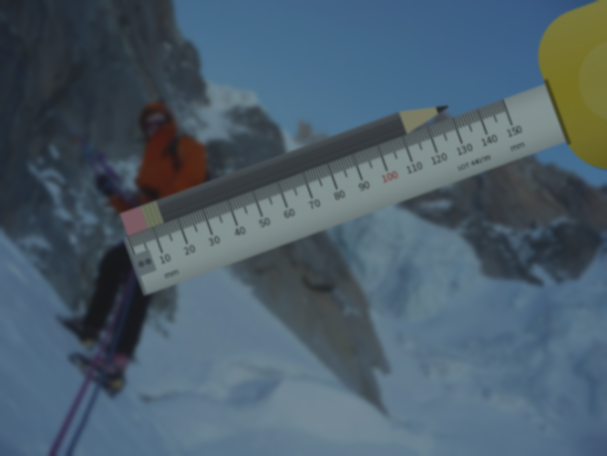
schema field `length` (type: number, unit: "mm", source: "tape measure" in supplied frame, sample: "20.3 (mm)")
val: 130 (mm)
